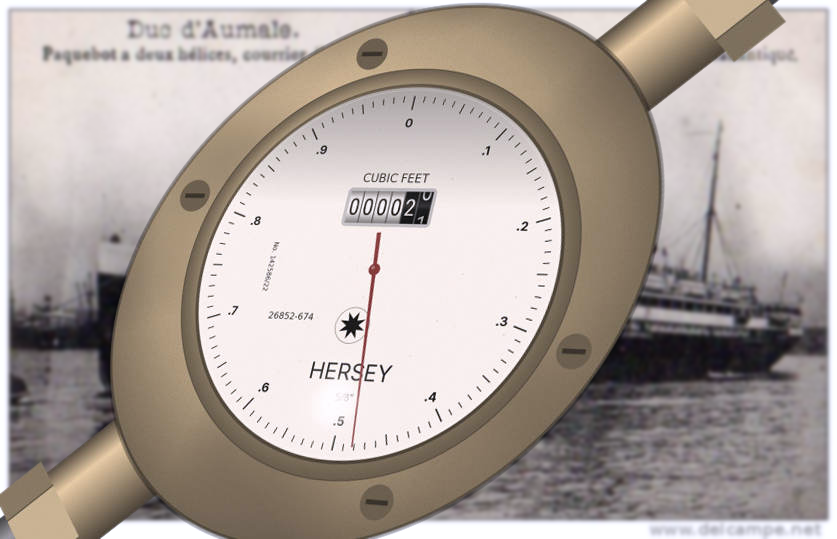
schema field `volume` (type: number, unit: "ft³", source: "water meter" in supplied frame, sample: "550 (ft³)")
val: 20.48 (ft³)
